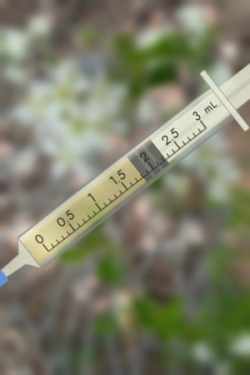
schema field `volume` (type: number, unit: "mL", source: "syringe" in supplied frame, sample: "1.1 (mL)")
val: 1.8 (mL)
